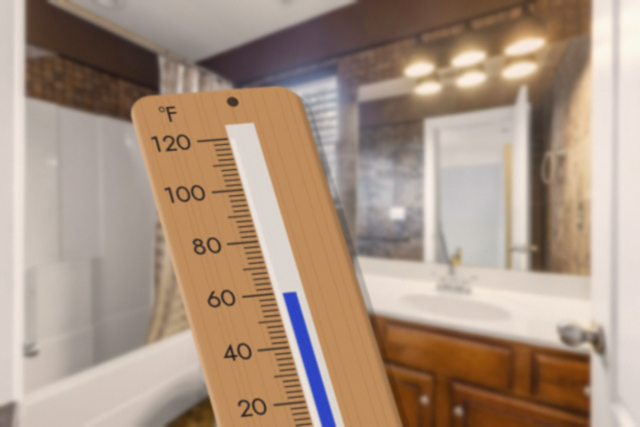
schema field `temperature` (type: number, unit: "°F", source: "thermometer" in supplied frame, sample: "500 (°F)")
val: 60 (°F)
